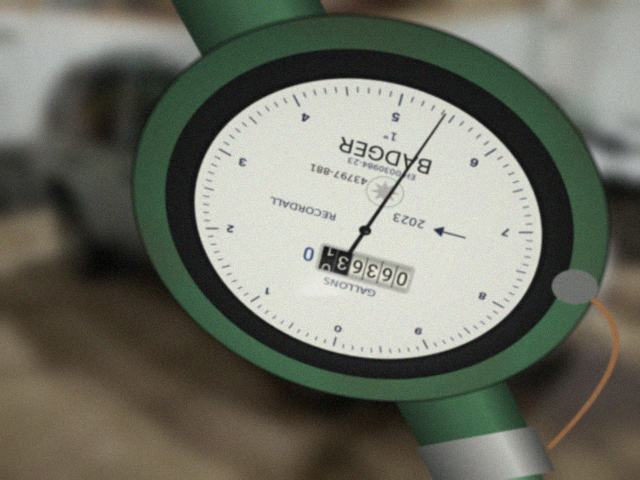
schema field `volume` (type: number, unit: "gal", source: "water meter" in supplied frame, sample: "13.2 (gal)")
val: 636305.4 (gal)
